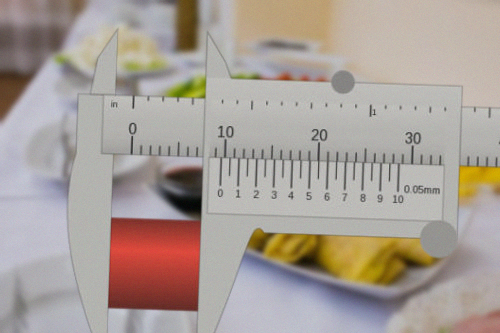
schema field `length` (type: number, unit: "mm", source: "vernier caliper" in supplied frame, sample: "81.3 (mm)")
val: 9.6 (mm)
